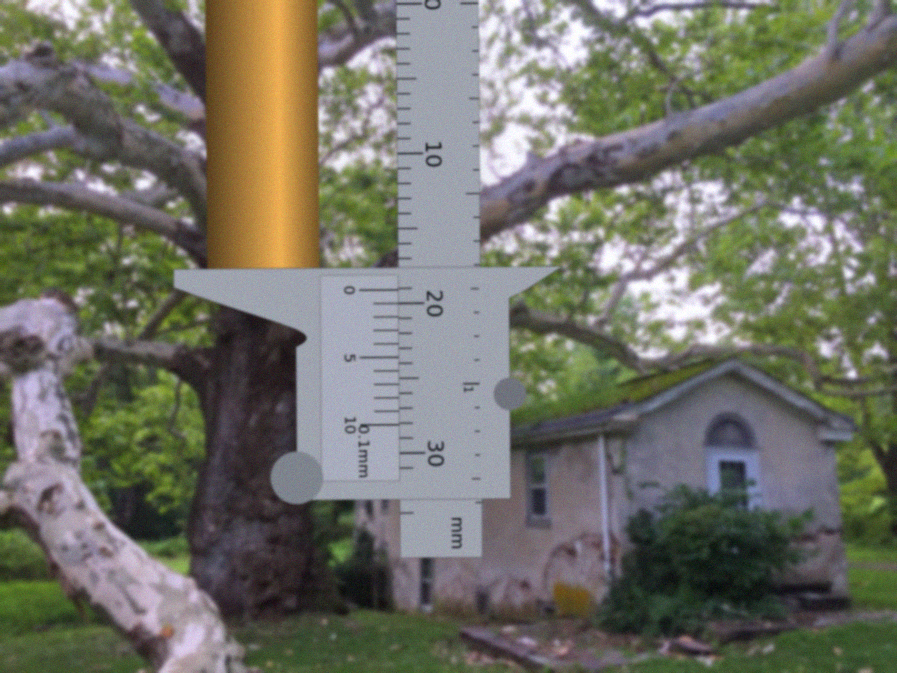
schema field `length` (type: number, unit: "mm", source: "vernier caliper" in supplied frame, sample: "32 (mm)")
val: 19.1 (mm)
